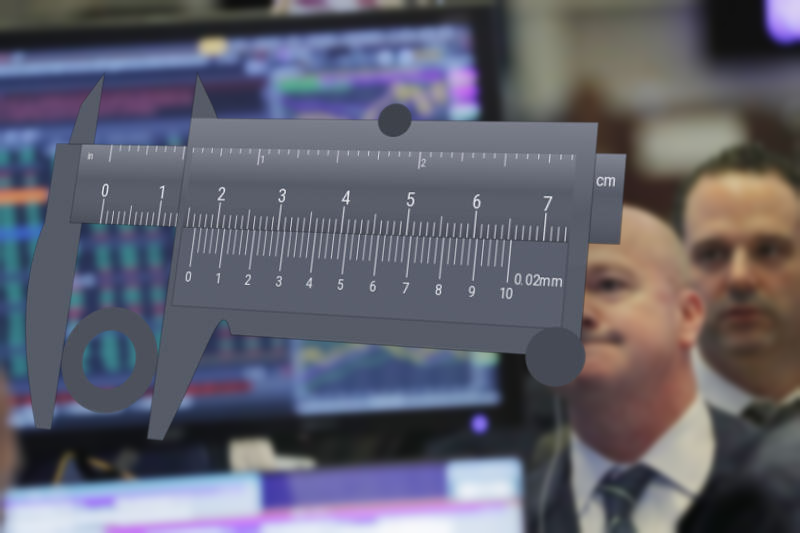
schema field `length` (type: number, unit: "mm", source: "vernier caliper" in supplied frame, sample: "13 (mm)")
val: 16.4 (mm)
